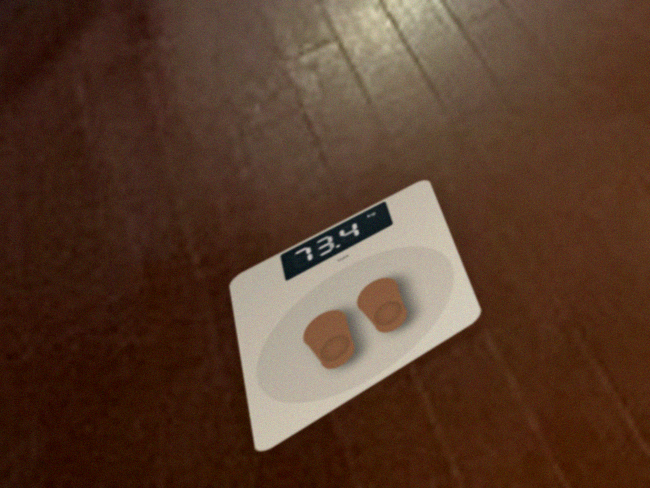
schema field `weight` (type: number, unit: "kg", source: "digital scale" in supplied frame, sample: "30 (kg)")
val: 73.4 (kg)
